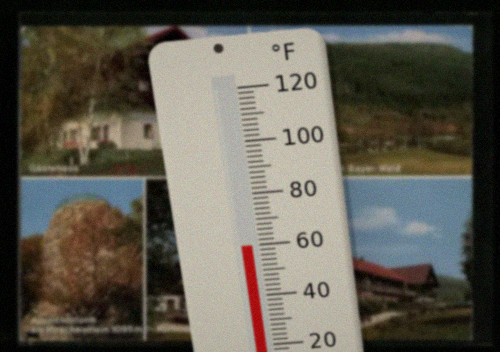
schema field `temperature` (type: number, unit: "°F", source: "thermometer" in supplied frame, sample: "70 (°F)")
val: 60 (°F)
